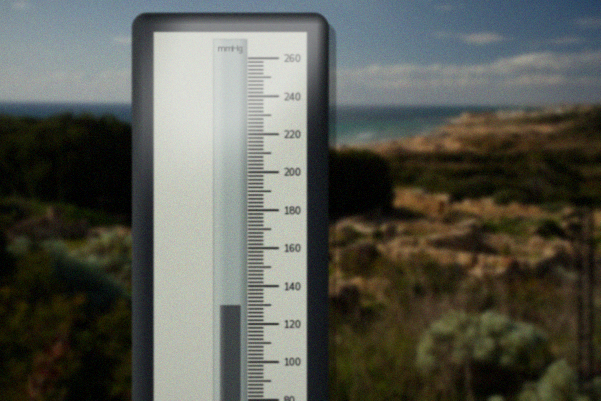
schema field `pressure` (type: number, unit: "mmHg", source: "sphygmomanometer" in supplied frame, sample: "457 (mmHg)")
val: 130 (mmHg)
